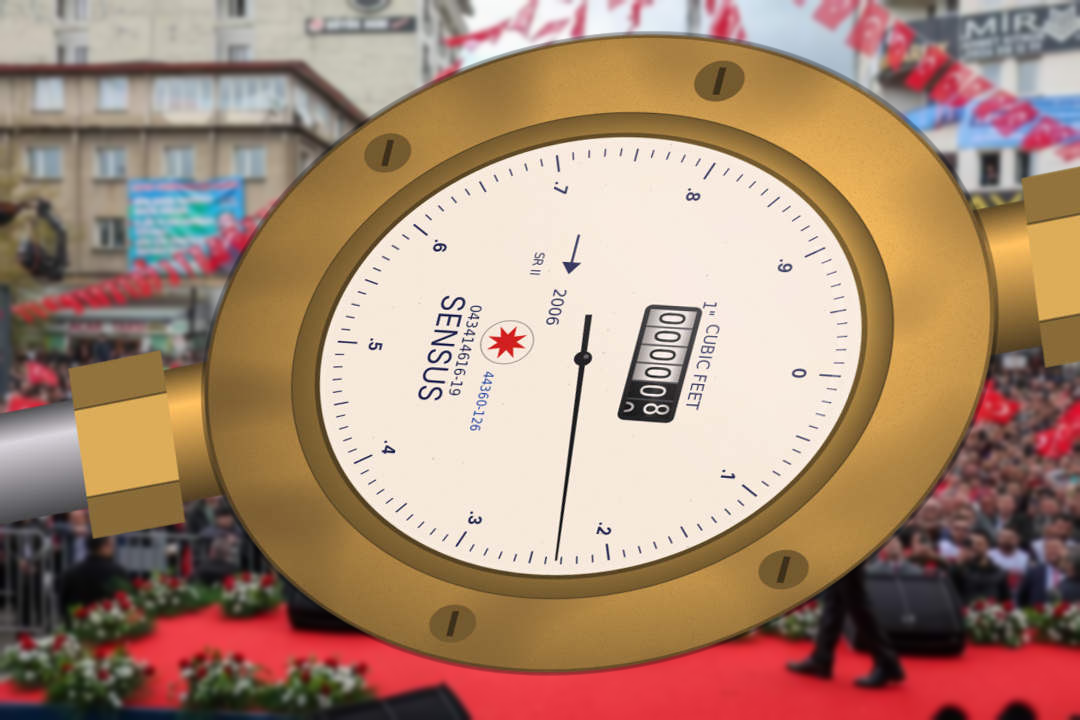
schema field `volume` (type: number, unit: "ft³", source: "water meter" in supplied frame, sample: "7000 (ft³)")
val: 8.23 (ft³)
